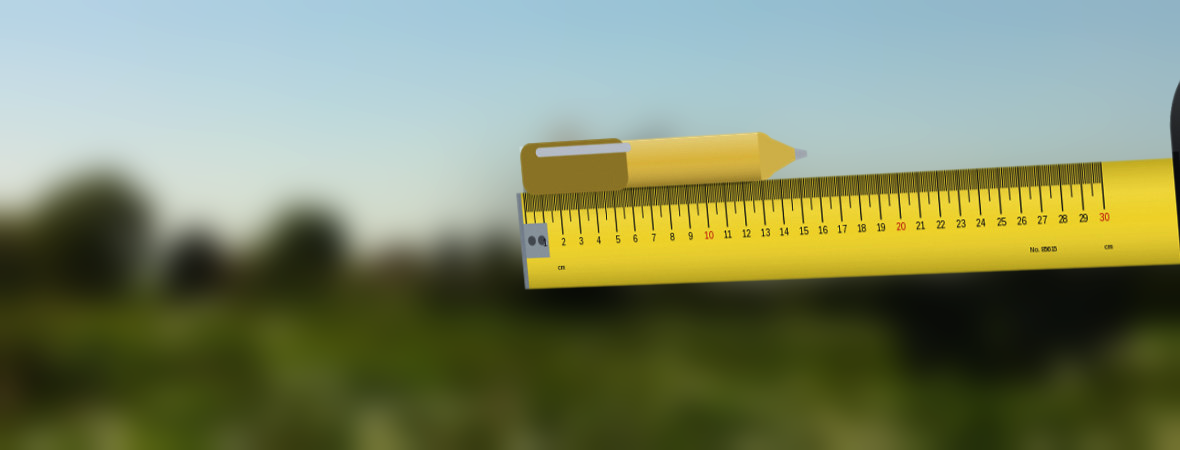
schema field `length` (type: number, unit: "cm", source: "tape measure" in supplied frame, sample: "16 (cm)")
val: 15.5 (cm)
